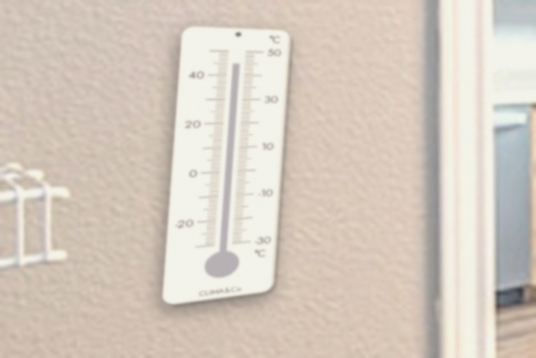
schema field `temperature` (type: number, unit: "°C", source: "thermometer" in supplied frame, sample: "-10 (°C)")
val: 45 (°C)
